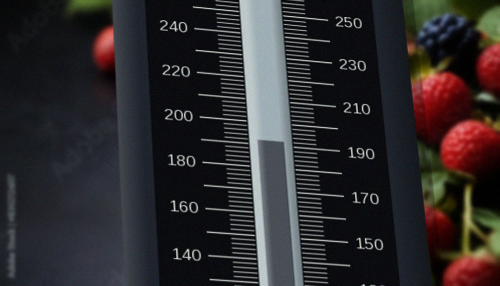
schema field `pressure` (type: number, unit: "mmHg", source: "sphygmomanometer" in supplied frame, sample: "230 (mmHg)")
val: 192 (mmHg)
